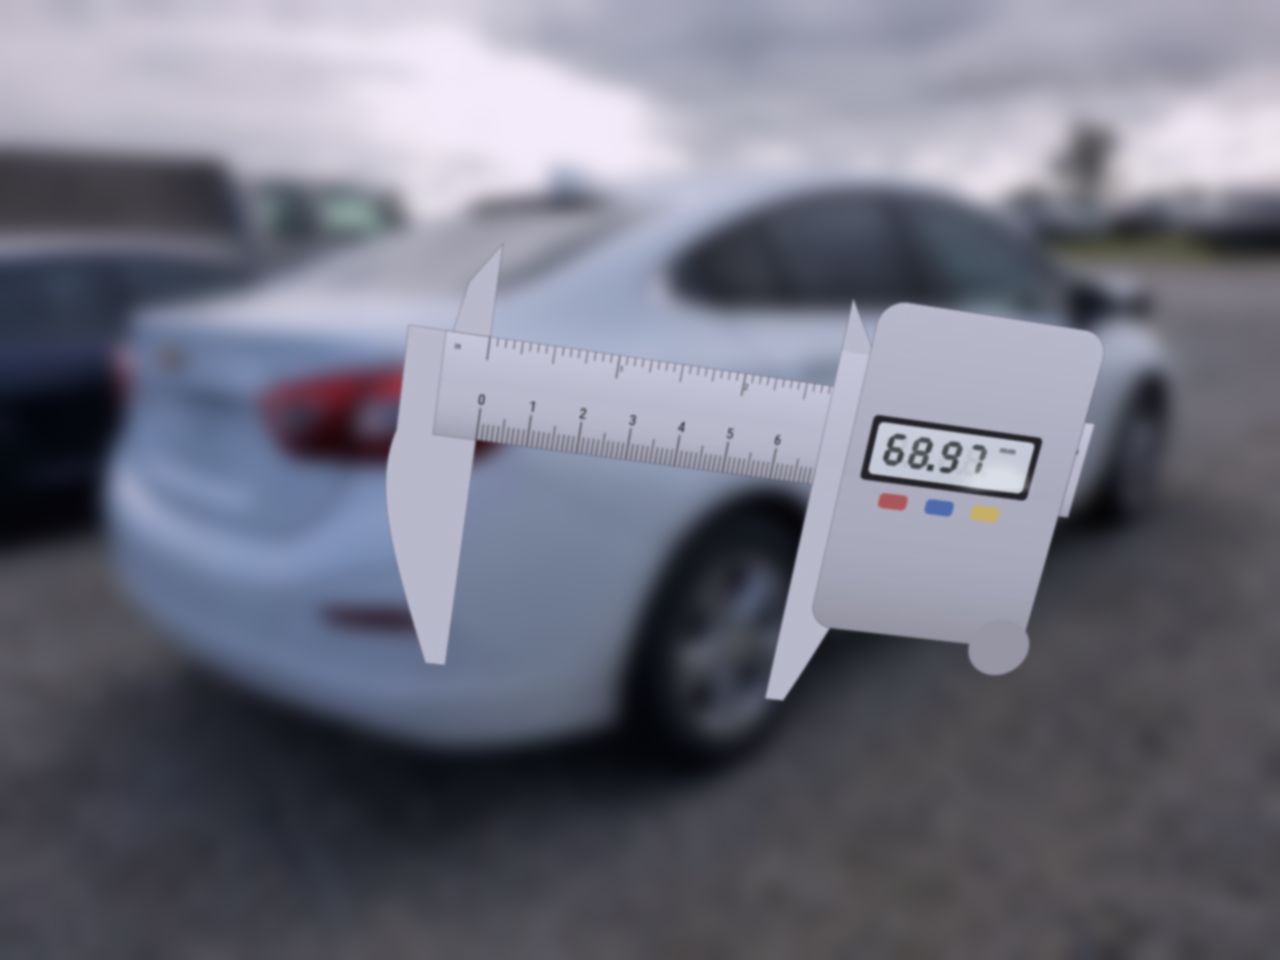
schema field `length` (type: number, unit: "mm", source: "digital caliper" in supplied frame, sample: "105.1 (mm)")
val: 68.97 (mm)
